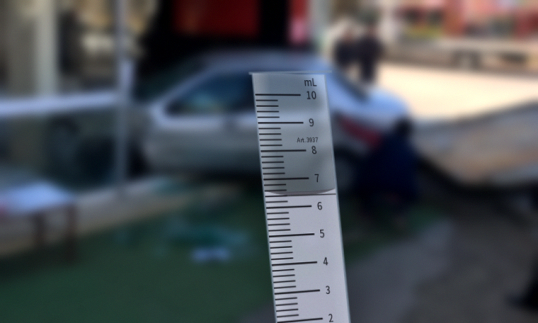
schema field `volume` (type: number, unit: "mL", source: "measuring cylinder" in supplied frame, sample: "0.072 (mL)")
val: 6.4 (mL)
